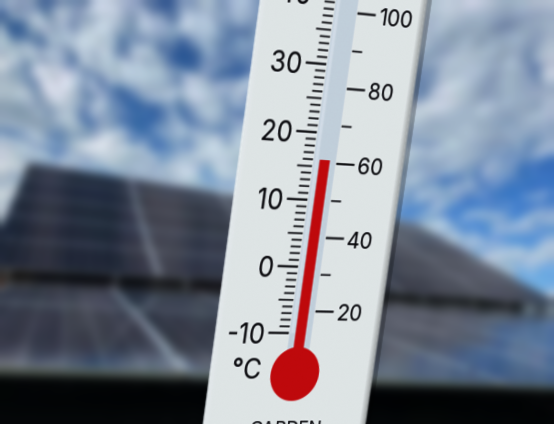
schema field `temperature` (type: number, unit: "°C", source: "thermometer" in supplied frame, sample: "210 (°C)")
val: 16 (°C)
